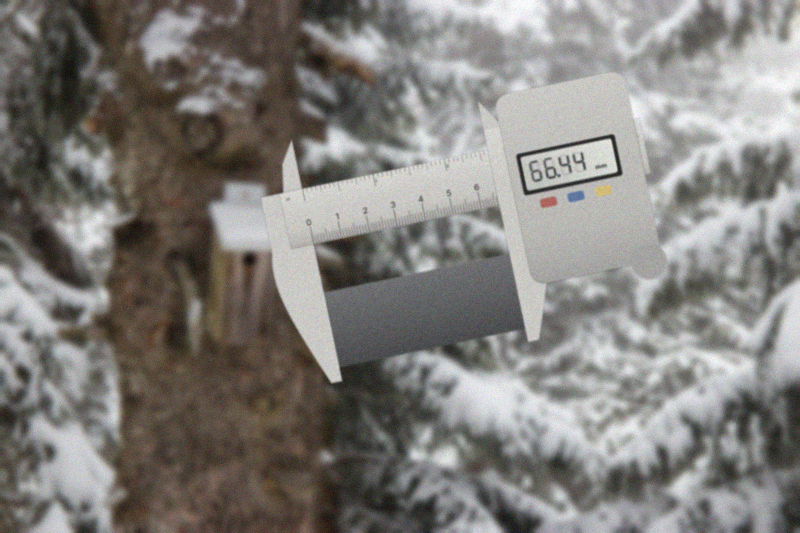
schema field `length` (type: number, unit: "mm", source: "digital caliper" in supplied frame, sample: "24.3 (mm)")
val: 66.44 (mm)
